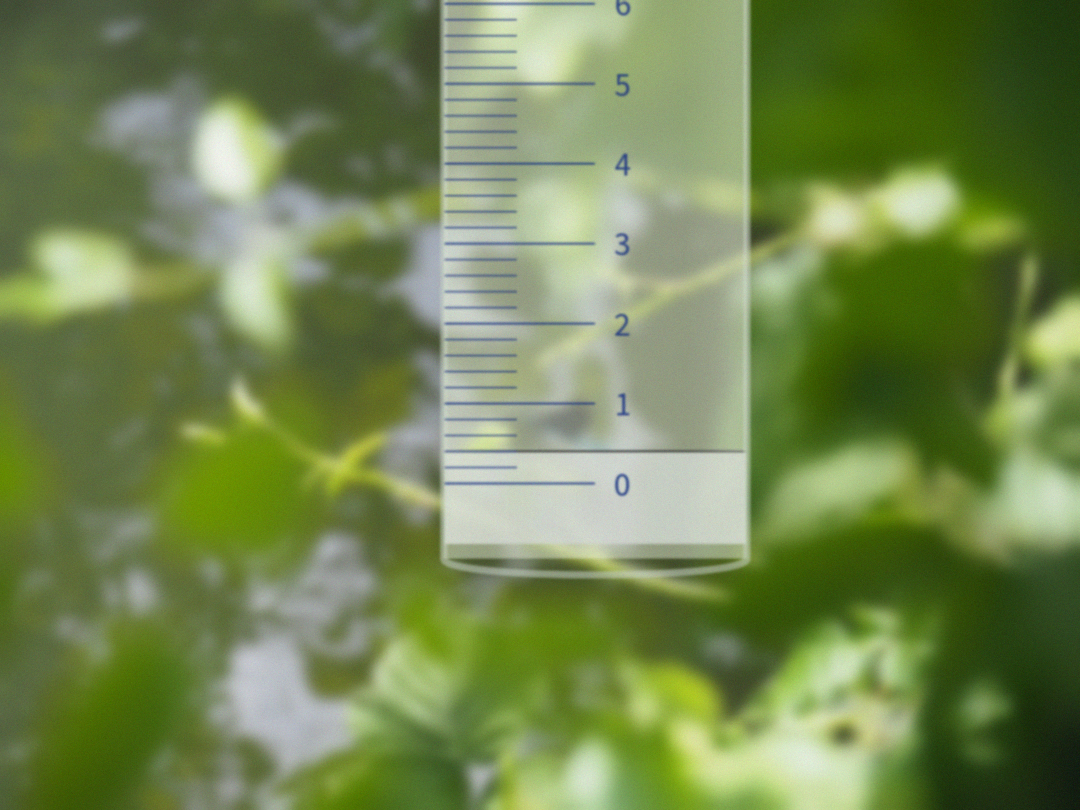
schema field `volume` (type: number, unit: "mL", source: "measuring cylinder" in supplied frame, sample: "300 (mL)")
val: 0.4 (mL)
